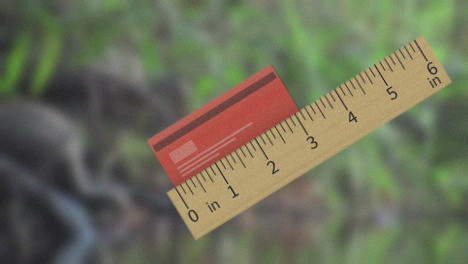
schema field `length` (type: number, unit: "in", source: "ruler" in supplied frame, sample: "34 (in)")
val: 3.125 (in)
